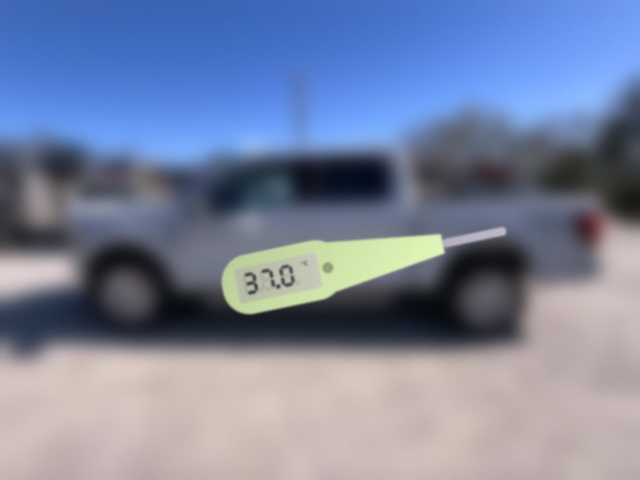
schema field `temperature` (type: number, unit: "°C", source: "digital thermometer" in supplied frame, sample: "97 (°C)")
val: 37.0 (°C)
